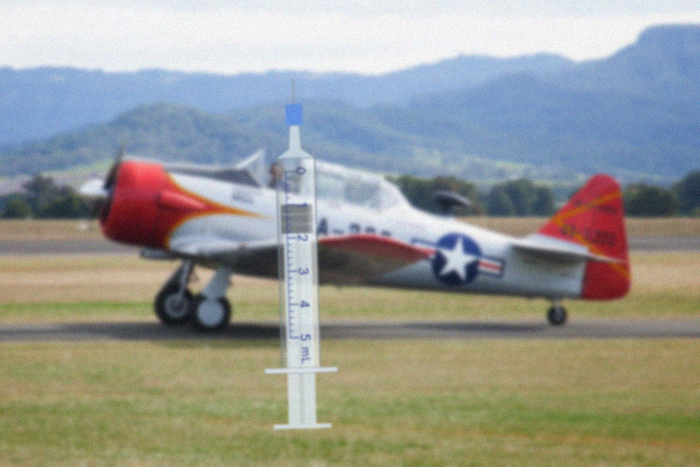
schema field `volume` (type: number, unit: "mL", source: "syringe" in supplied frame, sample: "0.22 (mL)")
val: 1 (mL)
